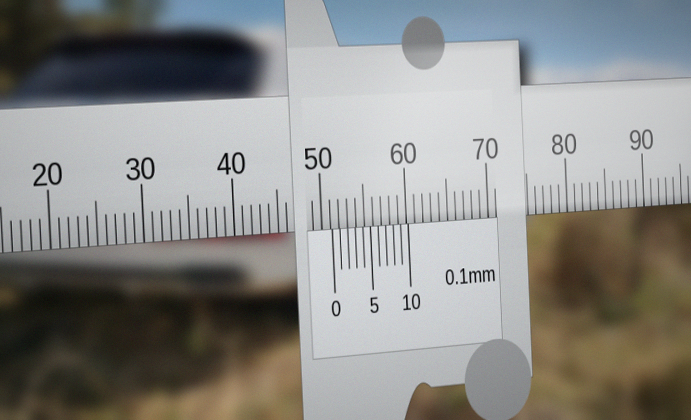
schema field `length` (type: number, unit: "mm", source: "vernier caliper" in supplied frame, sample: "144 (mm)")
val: 51.2 (mm)
